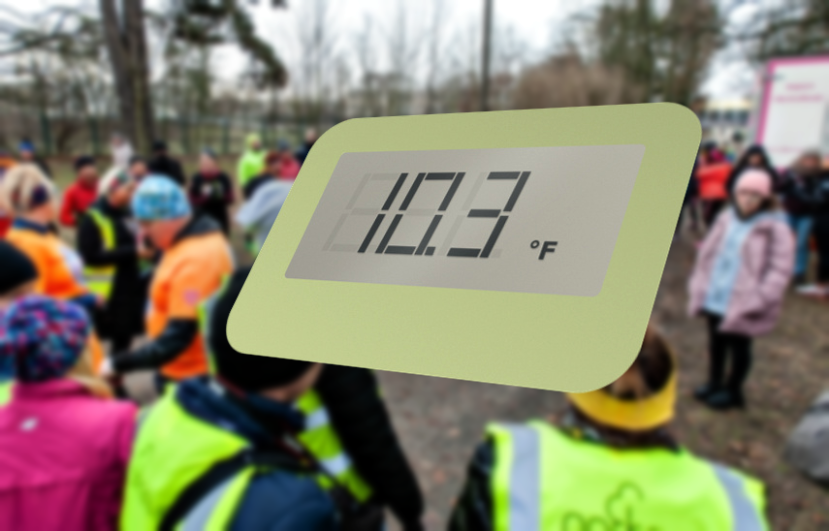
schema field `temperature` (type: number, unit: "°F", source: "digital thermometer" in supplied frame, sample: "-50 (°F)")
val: 10.3 (°F)
